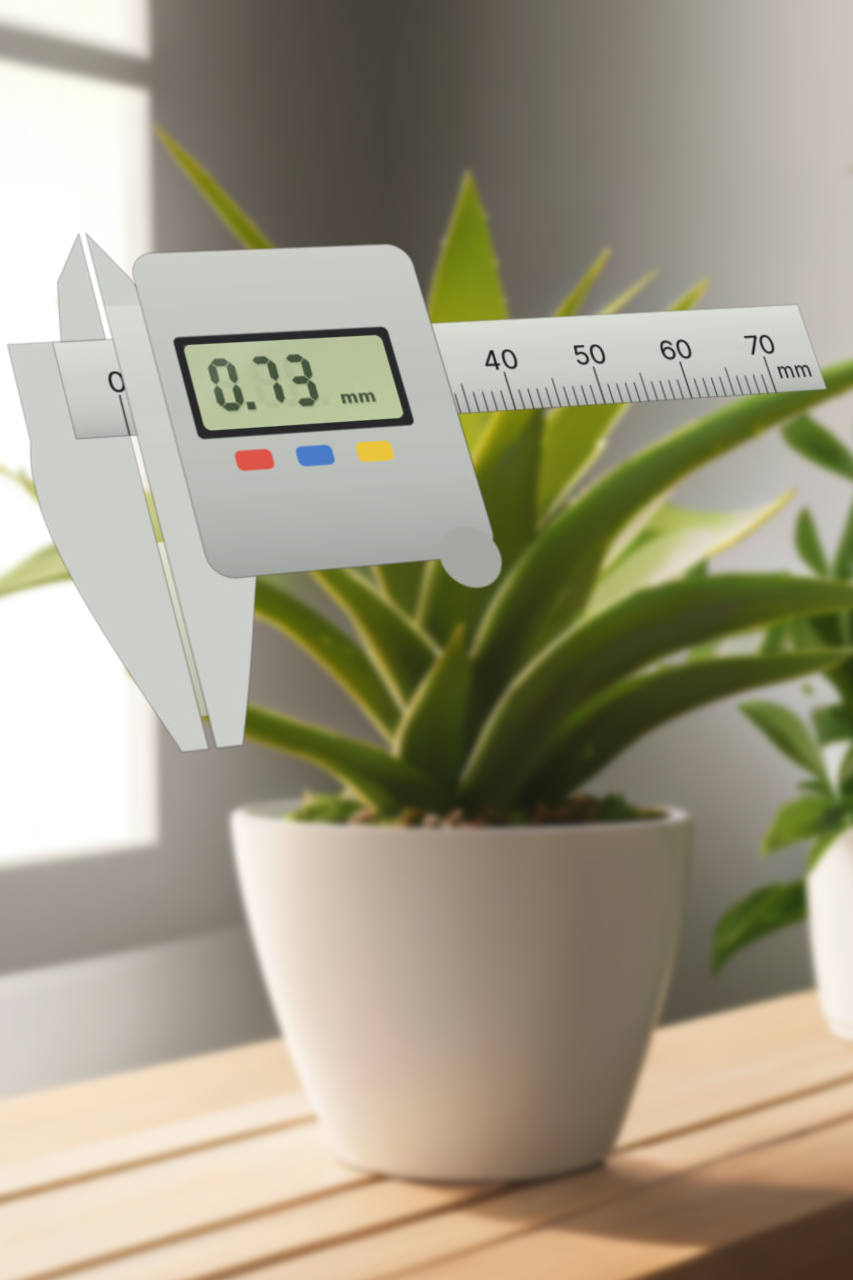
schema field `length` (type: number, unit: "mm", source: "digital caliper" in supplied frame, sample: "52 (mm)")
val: 0.73 (mm)
